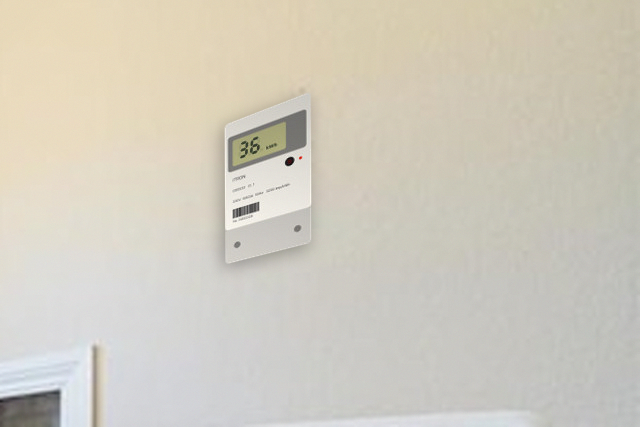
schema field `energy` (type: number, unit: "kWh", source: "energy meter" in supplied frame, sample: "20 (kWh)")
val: 36 (kWh)
